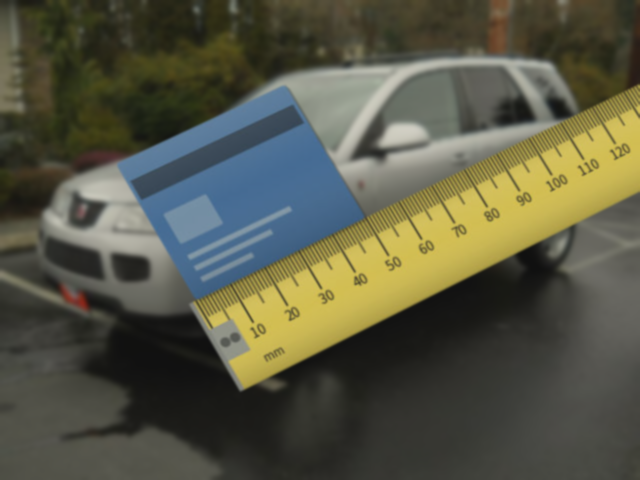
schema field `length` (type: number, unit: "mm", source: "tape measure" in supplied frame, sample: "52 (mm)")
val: 50 (mm)
